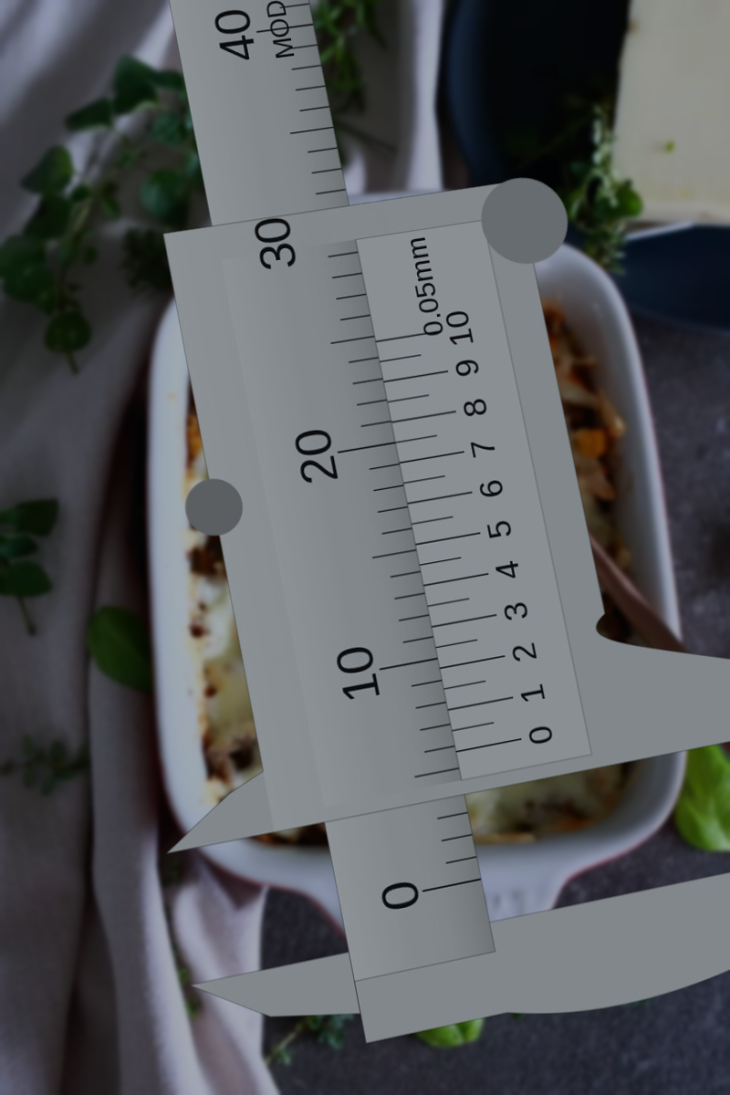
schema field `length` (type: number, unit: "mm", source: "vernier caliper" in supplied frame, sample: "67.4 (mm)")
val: 5.75 (mm)
